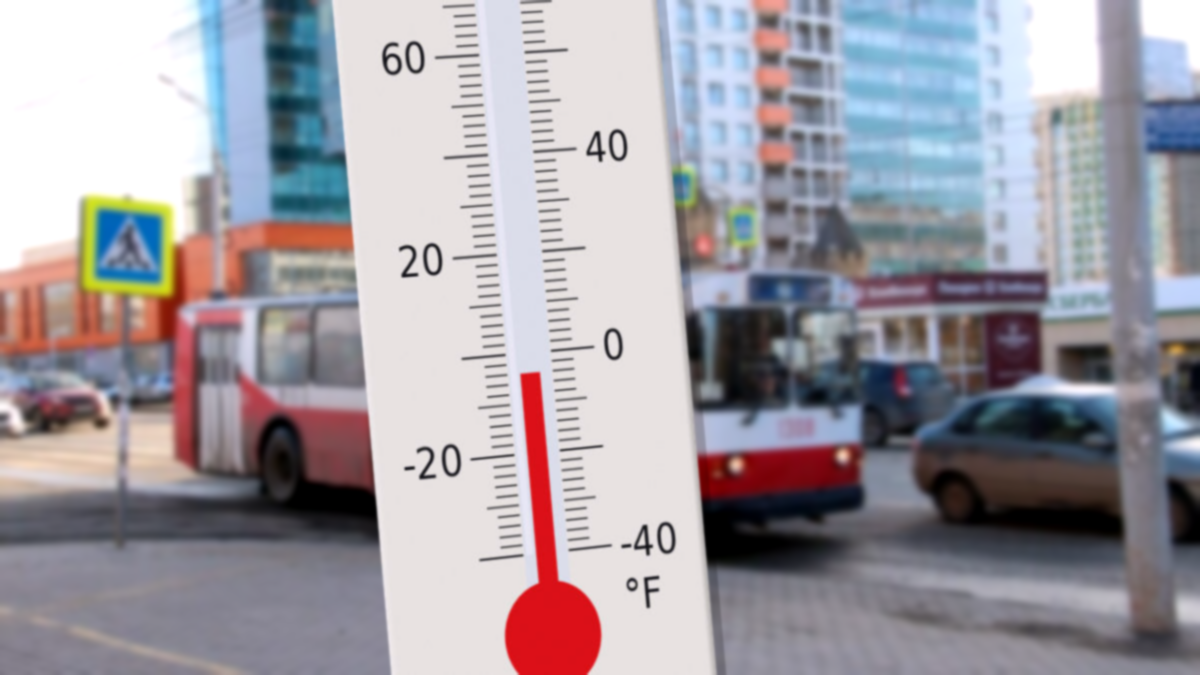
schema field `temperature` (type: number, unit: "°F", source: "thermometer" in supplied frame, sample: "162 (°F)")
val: -4 (°F)
